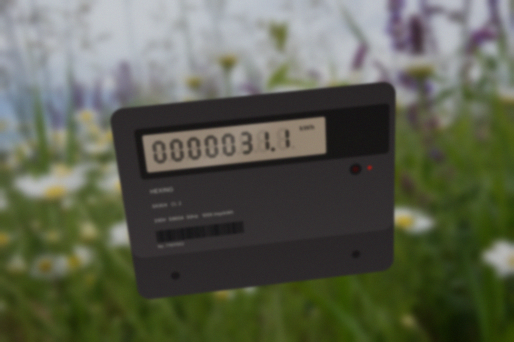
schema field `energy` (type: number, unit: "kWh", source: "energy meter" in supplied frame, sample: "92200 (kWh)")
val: 31.1 (kWh)
